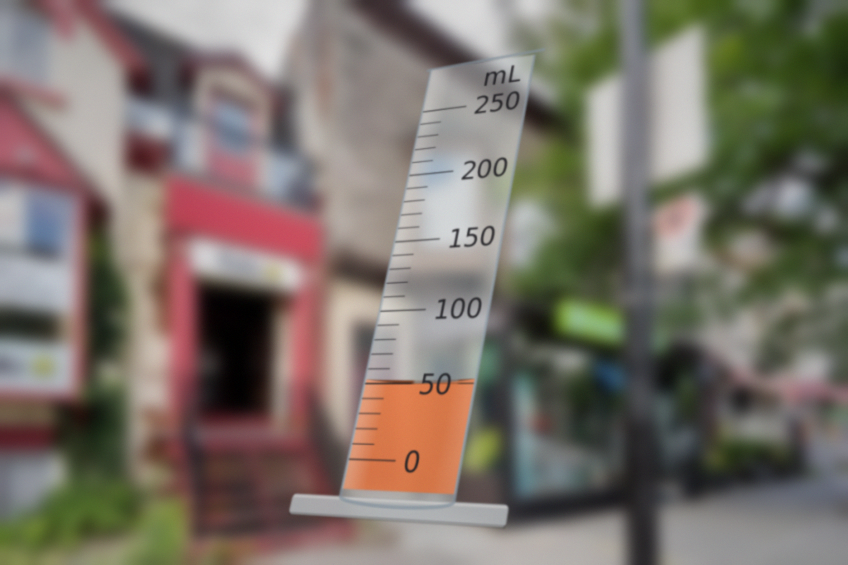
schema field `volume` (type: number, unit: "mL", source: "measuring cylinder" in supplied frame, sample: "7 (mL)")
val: 50 (mL)
